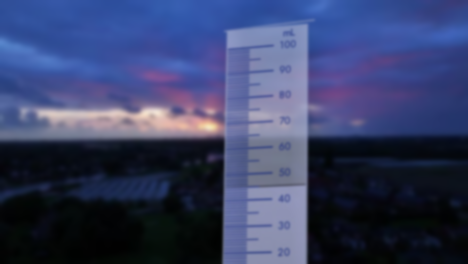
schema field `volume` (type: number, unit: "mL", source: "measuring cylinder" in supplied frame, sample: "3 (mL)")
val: 45 (mL)
